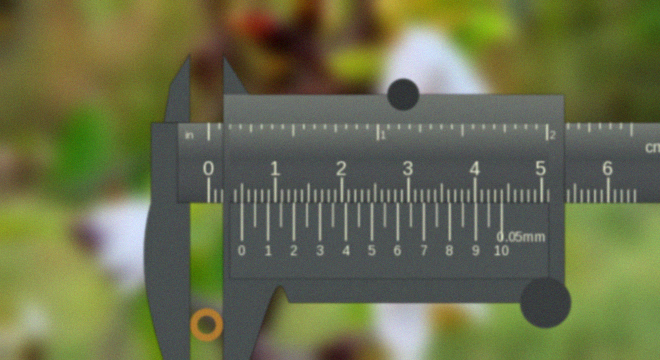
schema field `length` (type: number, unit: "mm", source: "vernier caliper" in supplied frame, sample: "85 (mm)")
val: 5.0 (mm)
